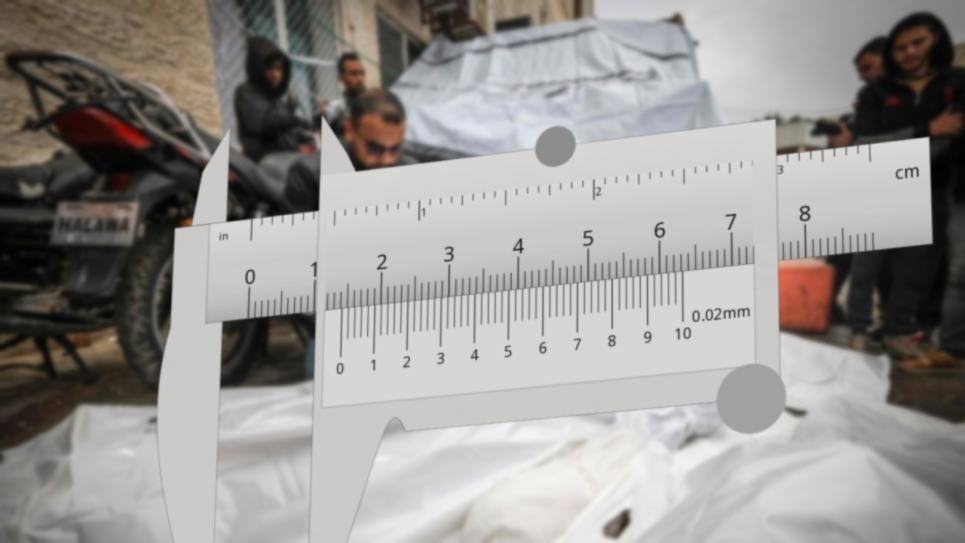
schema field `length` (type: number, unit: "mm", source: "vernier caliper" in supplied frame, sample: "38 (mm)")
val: 14.2 (mm)
